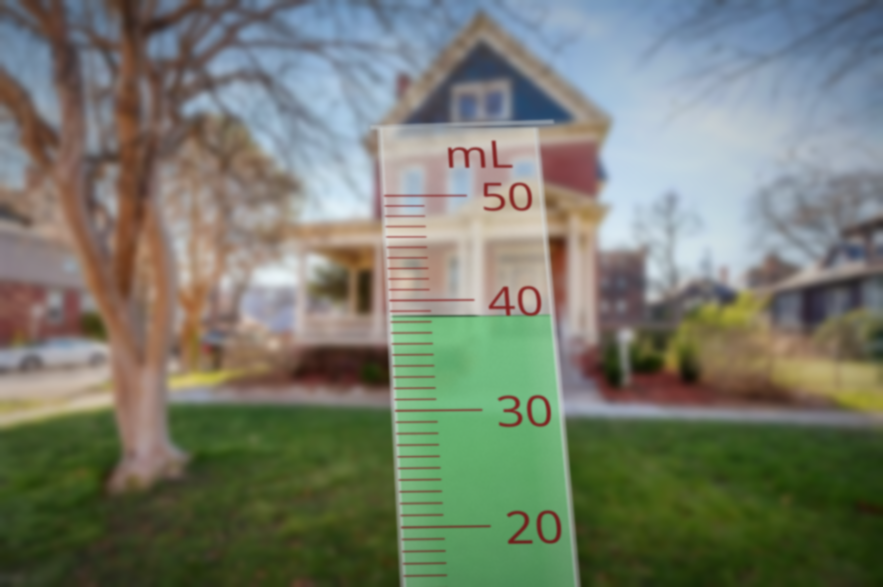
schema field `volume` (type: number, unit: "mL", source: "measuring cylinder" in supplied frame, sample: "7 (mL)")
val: 38.5 (mL)
